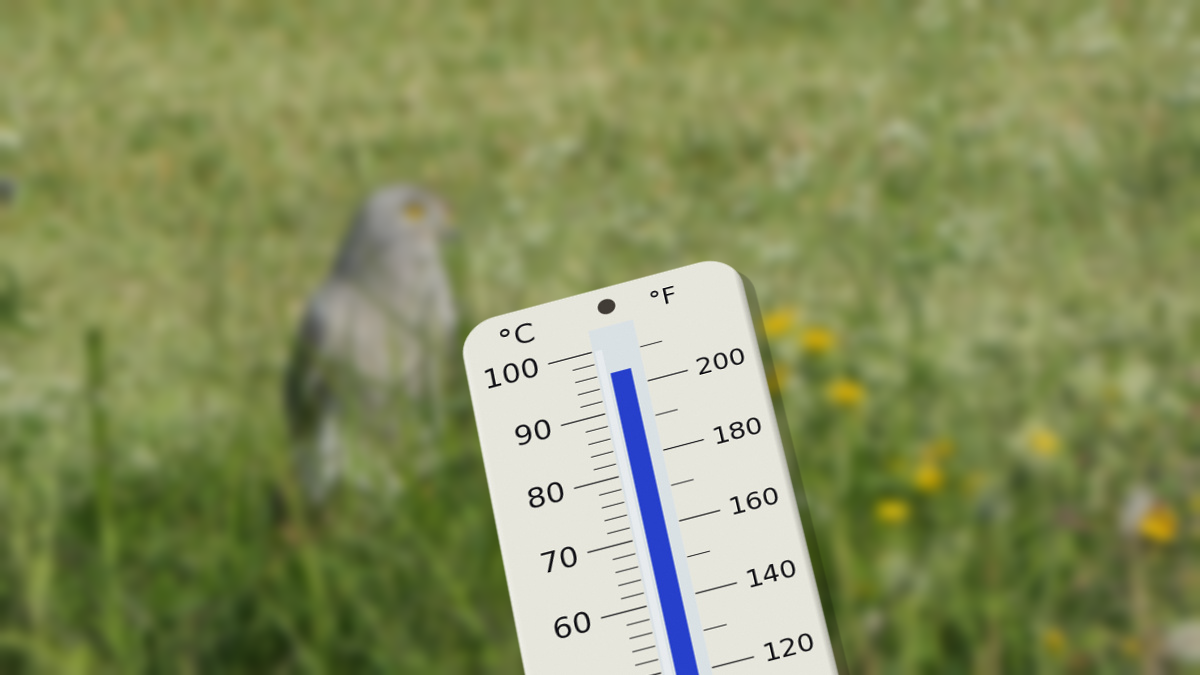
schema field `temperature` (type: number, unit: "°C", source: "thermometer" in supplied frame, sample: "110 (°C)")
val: 96 (°C)
